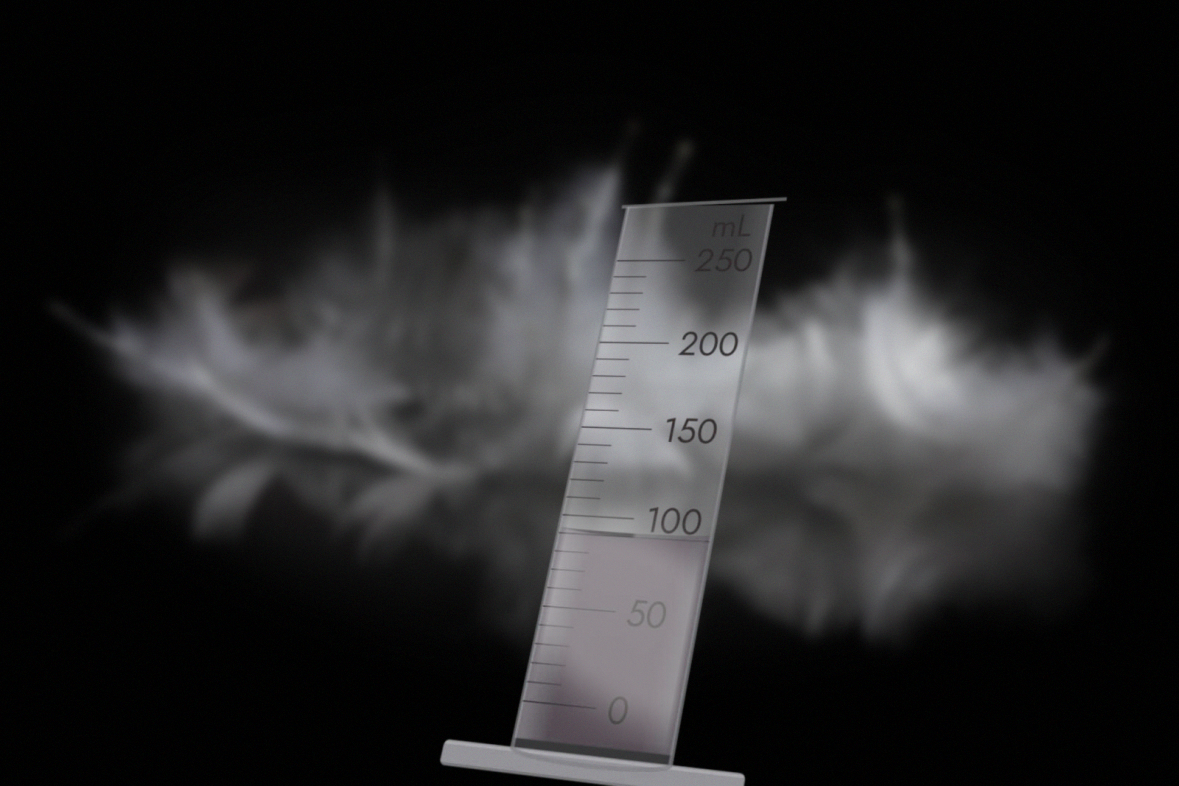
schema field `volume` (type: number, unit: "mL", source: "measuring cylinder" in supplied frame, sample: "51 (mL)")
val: 90 (mL)
